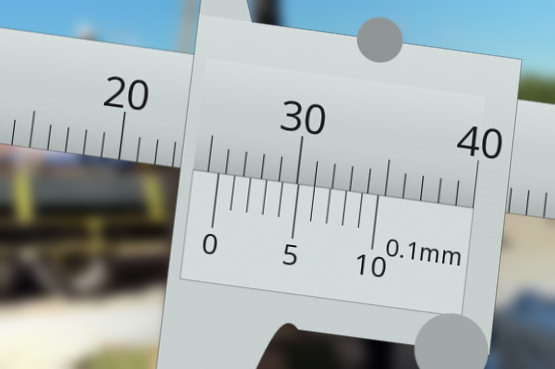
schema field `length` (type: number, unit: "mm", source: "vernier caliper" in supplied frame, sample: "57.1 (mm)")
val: 25.6 (mm)
